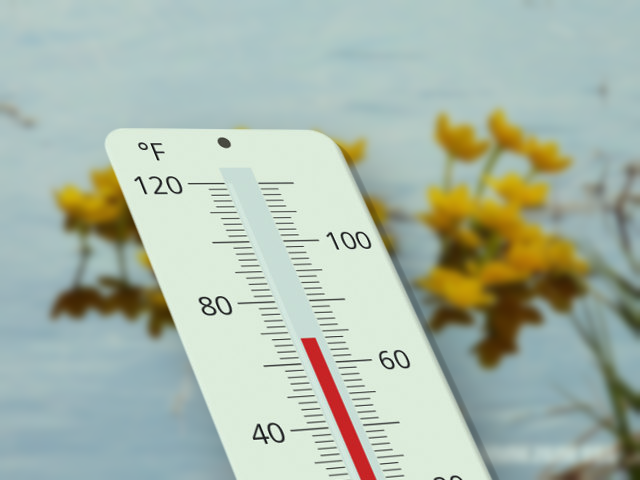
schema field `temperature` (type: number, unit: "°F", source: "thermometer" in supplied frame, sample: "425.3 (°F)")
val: 68 (°F)
